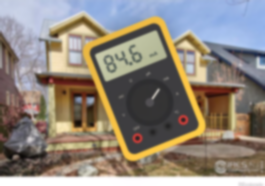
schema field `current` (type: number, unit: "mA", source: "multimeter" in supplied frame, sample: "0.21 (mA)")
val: 84.6 (mA)
